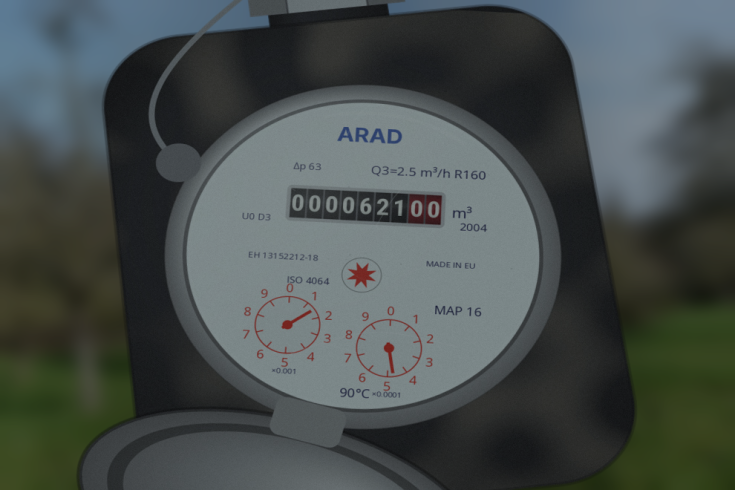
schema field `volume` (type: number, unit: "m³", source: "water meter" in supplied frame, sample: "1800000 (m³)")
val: 621.0014 (m³)
